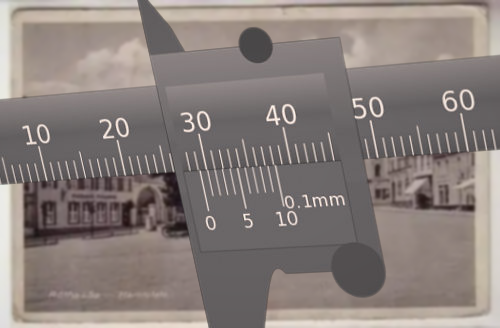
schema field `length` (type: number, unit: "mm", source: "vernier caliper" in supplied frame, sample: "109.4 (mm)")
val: 29.2 (mm)
